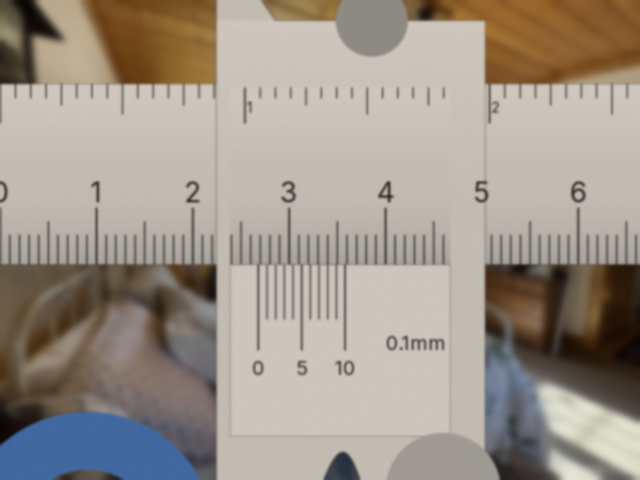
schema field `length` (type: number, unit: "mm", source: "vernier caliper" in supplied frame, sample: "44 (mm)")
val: 26.8 (mm)
